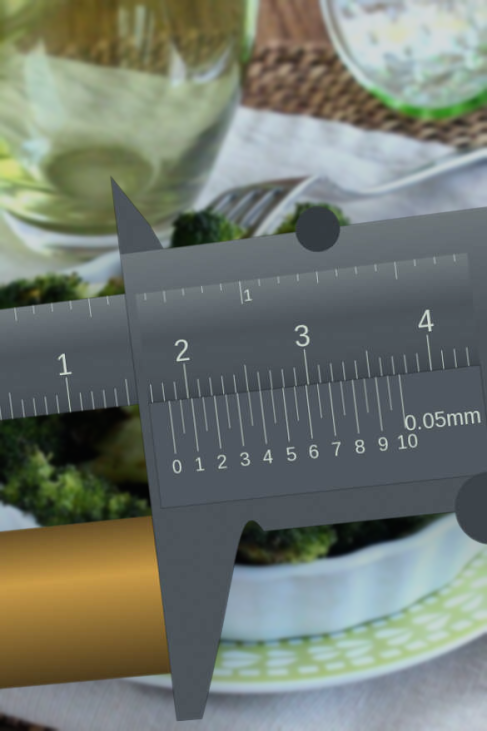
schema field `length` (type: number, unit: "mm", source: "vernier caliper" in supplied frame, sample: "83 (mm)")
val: 18.4 (mm)
